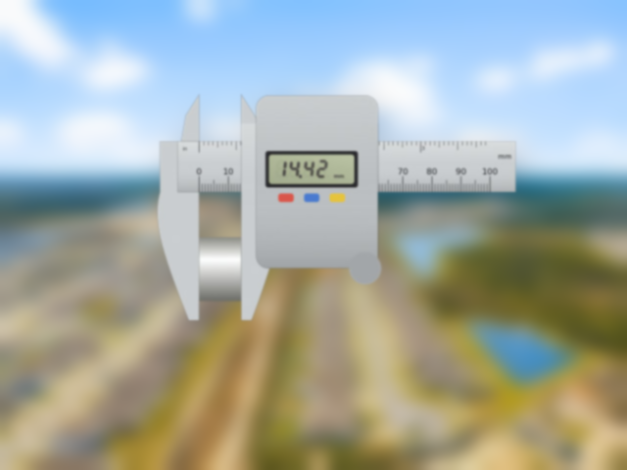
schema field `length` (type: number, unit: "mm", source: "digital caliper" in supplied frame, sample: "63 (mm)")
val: 14.42 (mm)
